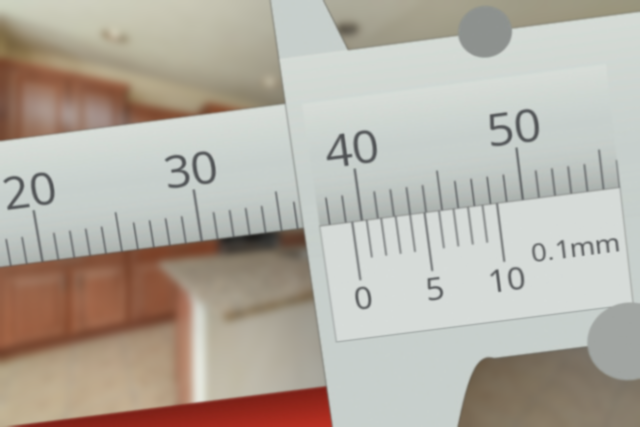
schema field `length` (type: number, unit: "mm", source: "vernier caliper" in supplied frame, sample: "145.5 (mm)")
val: 39.4 (mm)
